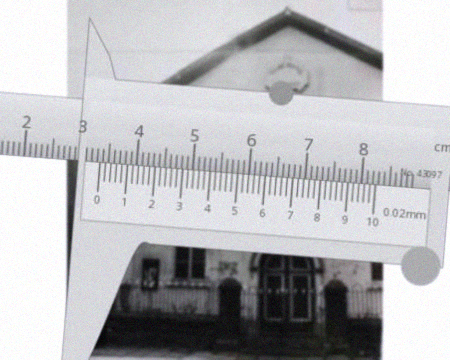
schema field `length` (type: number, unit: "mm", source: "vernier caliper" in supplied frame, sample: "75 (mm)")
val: 33.5 (mm)
